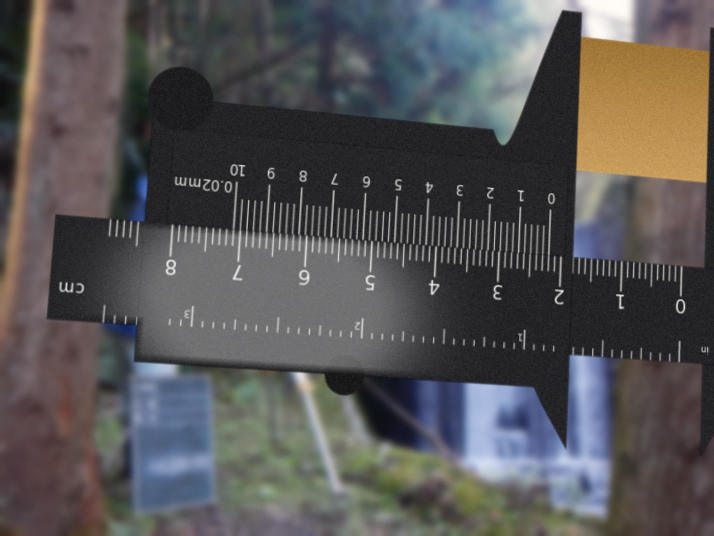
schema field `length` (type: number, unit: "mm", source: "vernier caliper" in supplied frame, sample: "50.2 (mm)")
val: 22.0 (mm)
